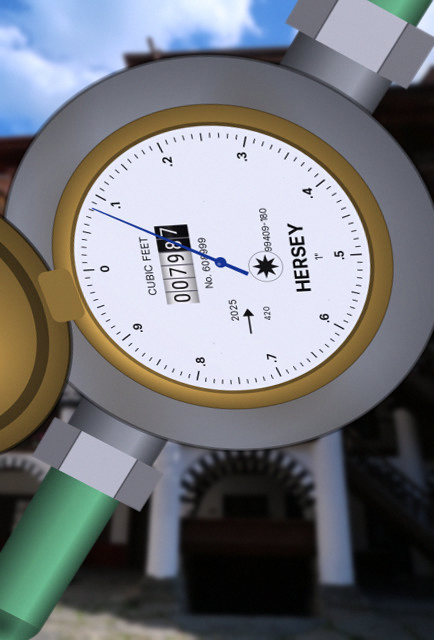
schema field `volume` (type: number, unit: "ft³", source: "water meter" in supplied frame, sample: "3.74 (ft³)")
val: 7987.08 (ft³)
